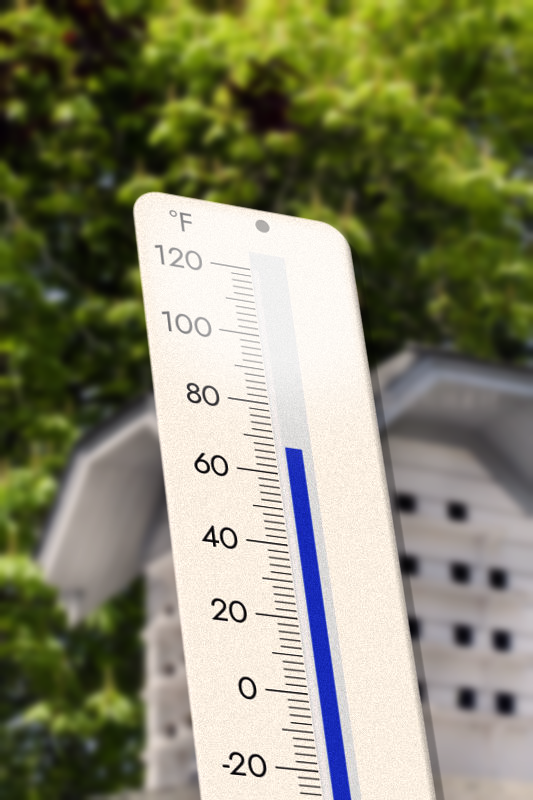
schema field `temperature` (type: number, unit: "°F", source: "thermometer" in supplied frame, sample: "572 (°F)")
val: 68 (°F)
